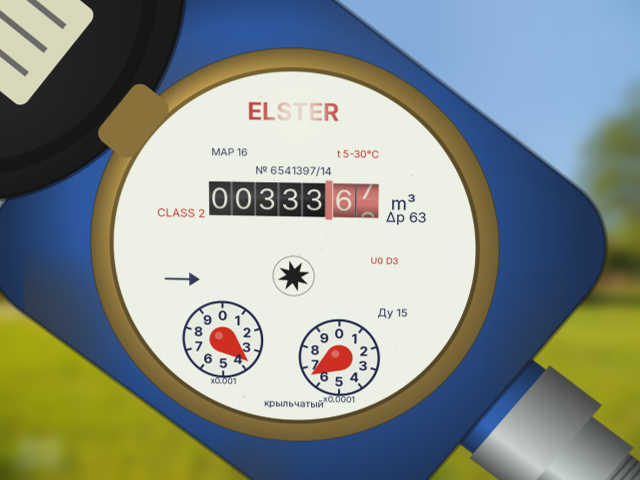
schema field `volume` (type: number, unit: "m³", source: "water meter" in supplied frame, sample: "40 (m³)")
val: 333.6736 (m³)
